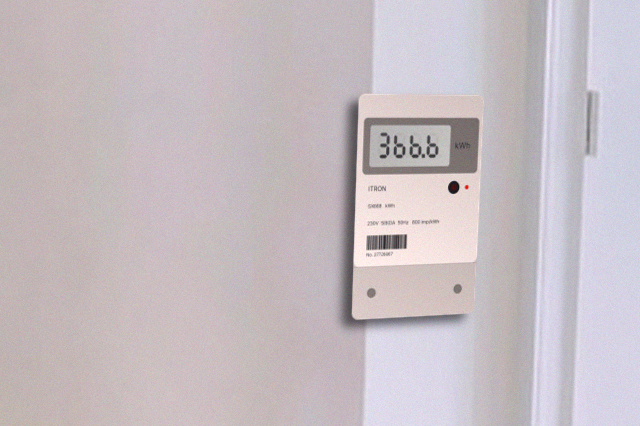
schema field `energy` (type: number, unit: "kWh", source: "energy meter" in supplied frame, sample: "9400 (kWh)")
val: 366.6 (kWh)
